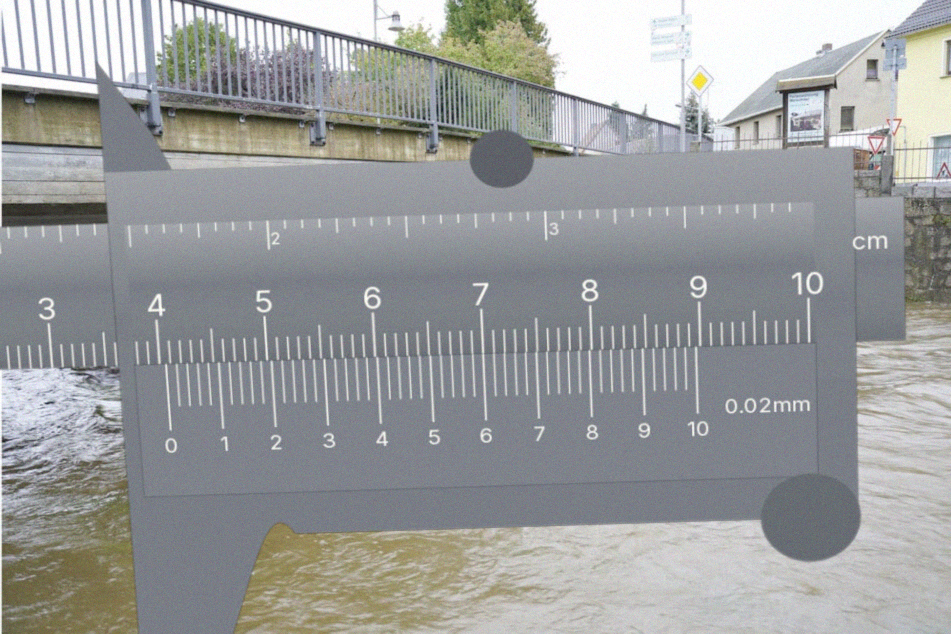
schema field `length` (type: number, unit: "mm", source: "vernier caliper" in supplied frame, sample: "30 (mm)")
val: 40.6 (mm)
